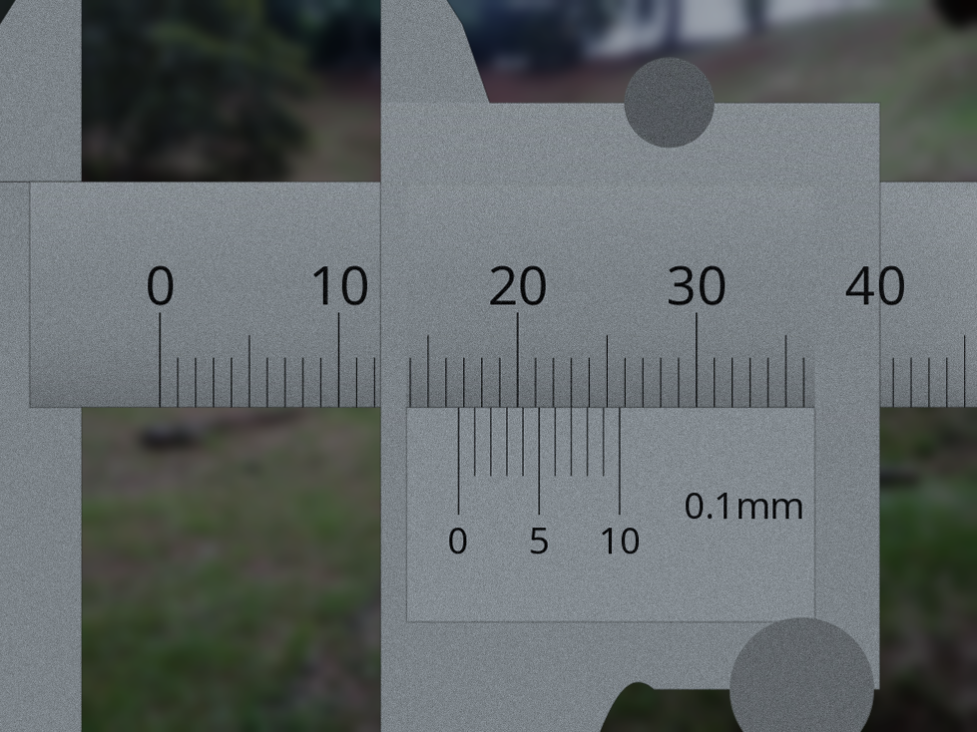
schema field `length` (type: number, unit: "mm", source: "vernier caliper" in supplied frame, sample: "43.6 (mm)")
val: 16.7 (mm)
